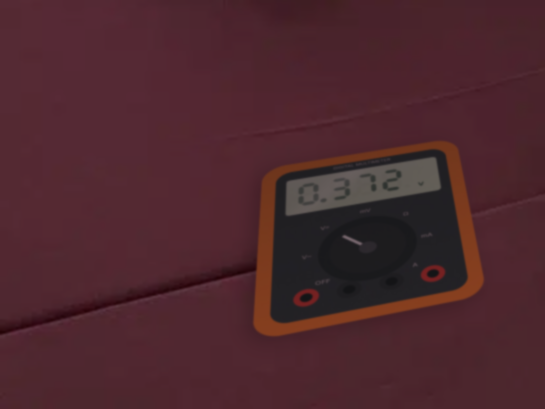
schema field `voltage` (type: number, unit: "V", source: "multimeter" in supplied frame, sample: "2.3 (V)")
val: 0.372 (V)
